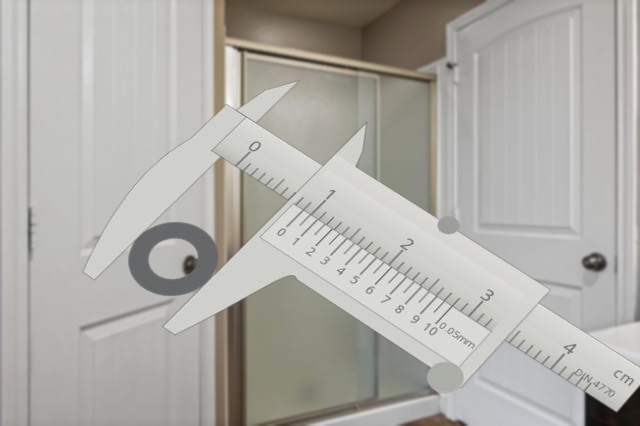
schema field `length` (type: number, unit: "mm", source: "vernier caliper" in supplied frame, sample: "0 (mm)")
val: 9.0 (mm)
